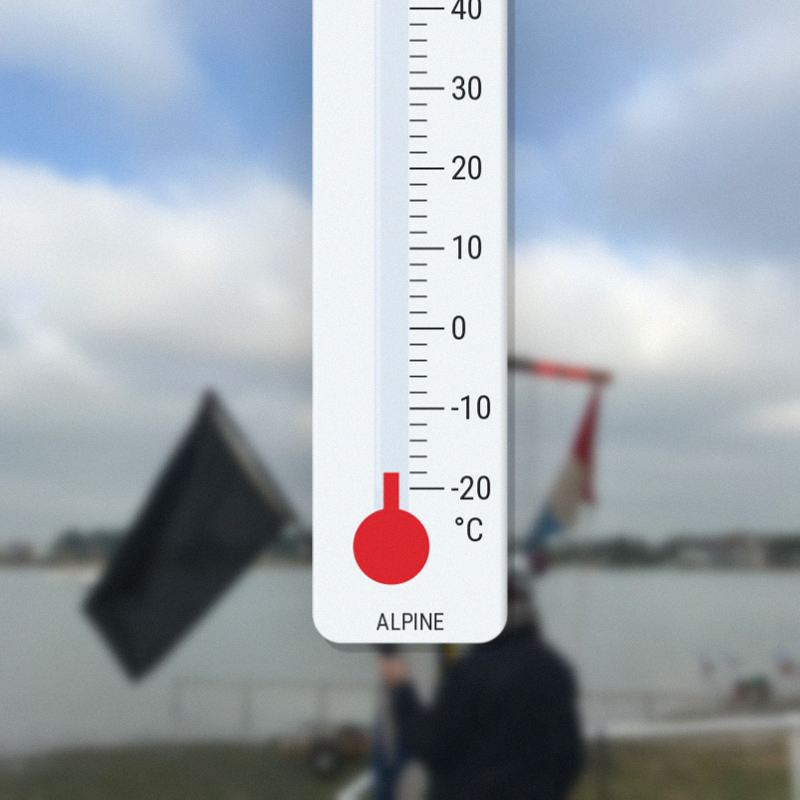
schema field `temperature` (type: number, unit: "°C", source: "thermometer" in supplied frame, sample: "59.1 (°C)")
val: -18 (°C)
